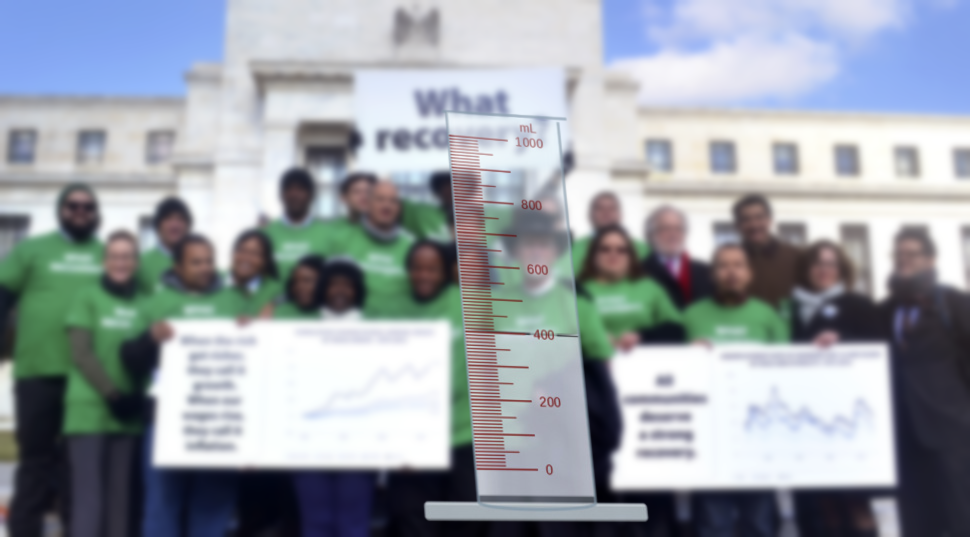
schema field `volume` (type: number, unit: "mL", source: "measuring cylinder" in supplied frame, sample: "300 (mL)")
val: 400 (mL)
